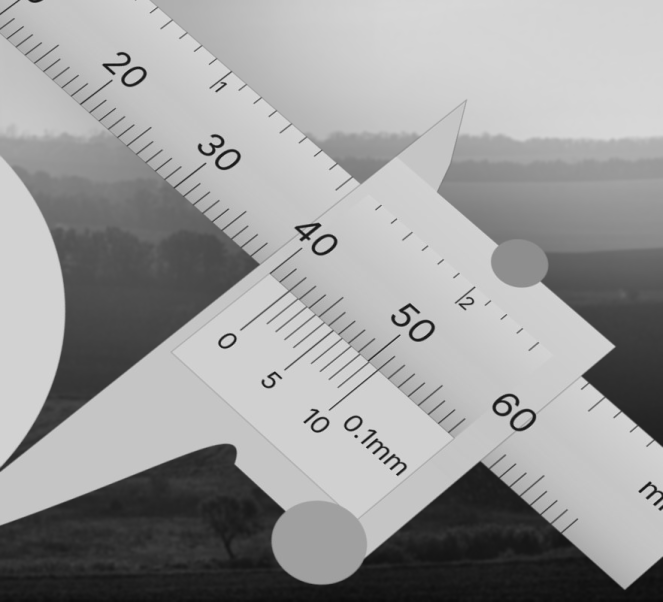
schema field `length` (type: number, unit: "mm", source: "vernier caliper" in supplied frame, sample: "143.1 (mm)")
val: 42.0 (mm)
